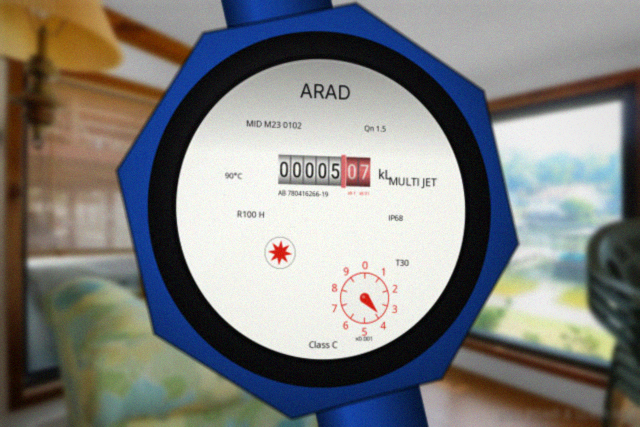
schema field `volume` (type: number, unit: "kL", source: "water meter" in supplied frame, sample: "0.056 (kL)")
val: 5.073 (kL)
